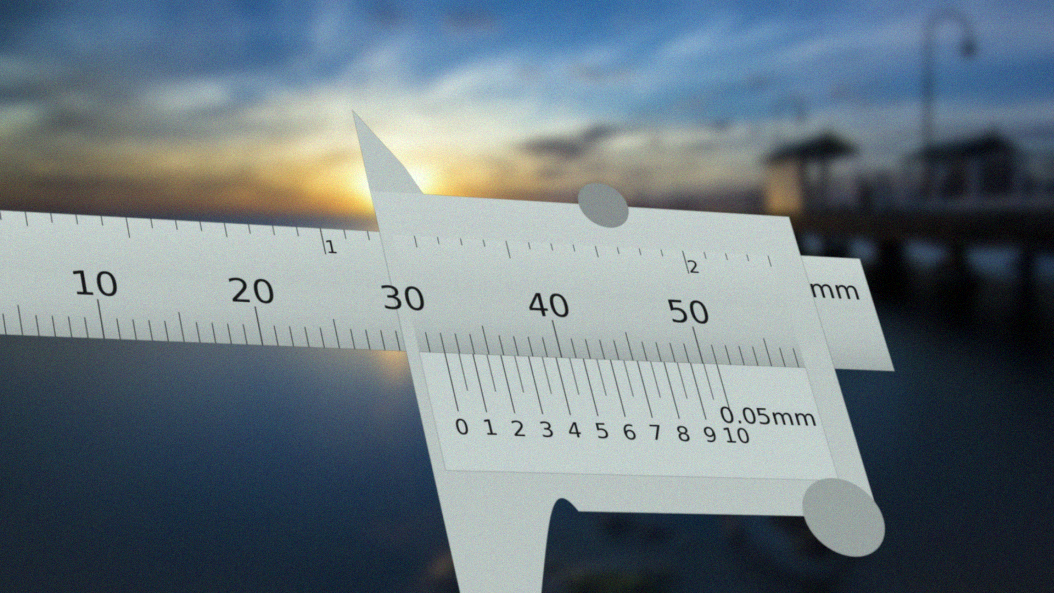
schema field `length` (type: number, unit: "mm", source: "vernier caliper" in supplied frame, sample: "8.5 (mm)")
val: 32.0 (mm)
